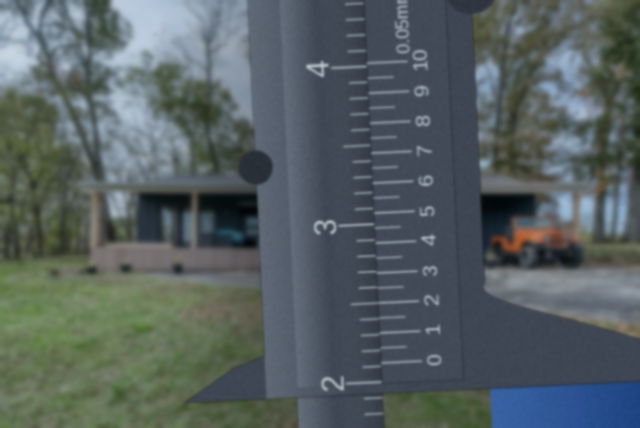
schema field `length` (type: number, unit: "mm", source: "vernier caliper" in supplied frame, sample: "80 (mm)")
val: 21.2 (mm)
